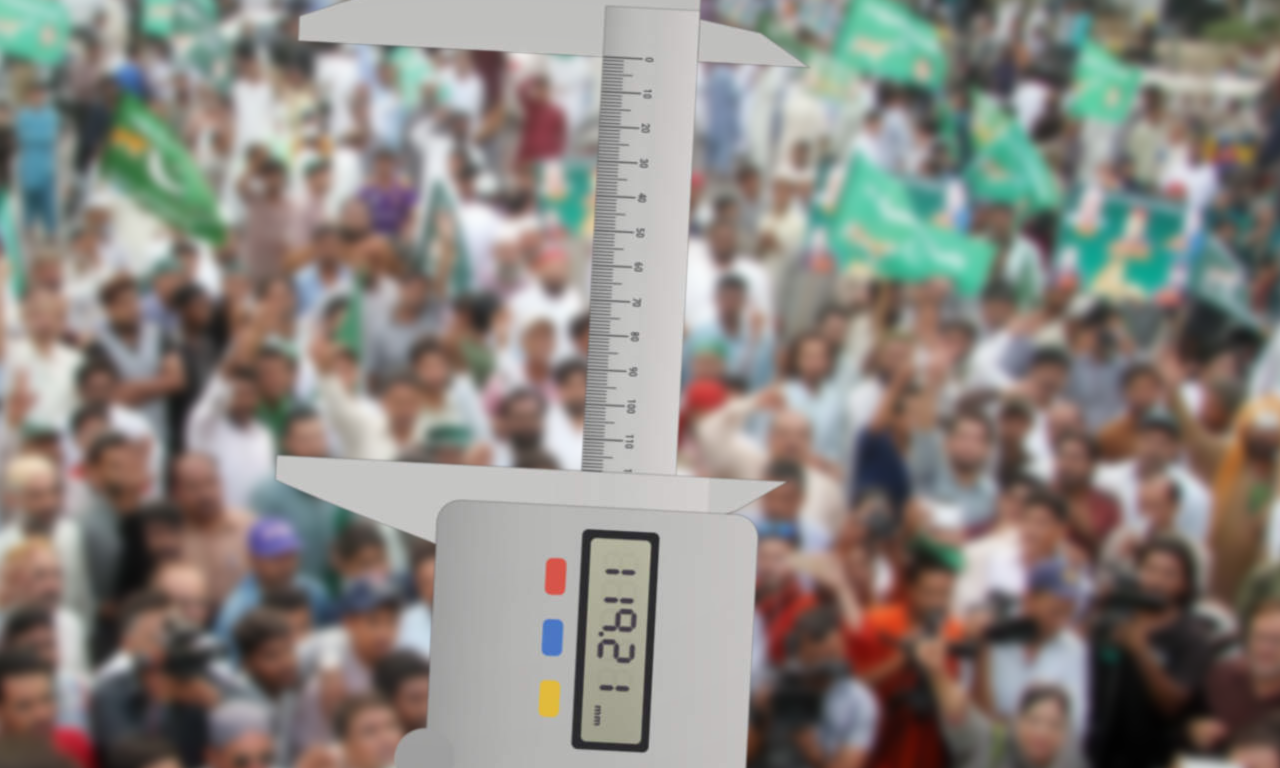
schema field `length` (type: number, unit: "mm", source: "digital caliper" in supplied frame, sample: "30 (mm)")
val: 119.21 (mm)
